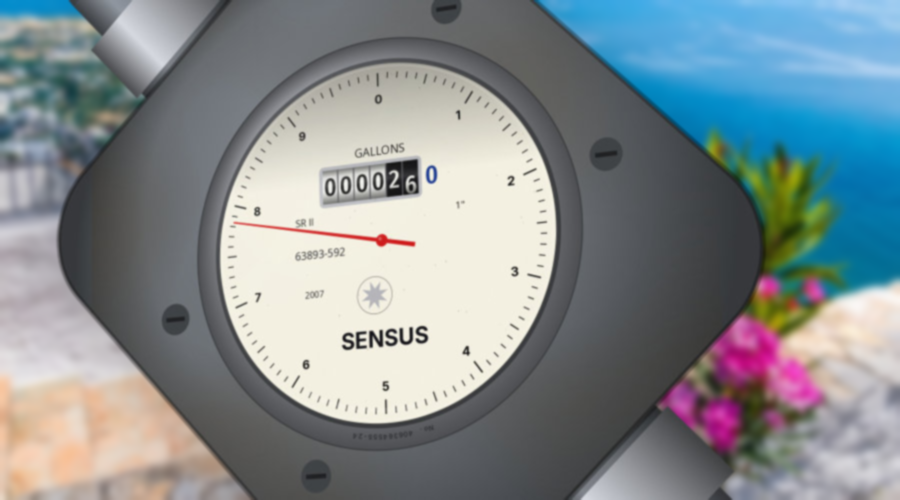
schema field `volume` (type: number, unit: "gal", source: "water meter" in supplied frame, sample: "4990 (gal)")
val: 257.8 (gal)
